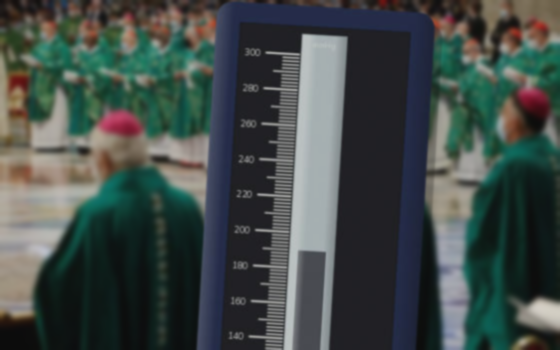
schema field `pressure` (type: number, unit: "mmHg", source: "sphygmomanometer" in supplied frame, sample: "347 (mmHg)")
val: 190 (mmHg)
